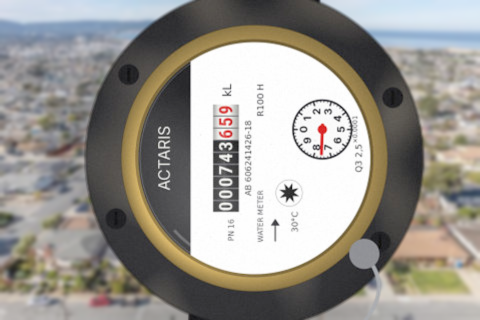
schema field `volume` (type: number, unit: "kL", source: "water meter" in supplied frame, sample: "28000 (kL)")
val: 743.6597 (kL)
